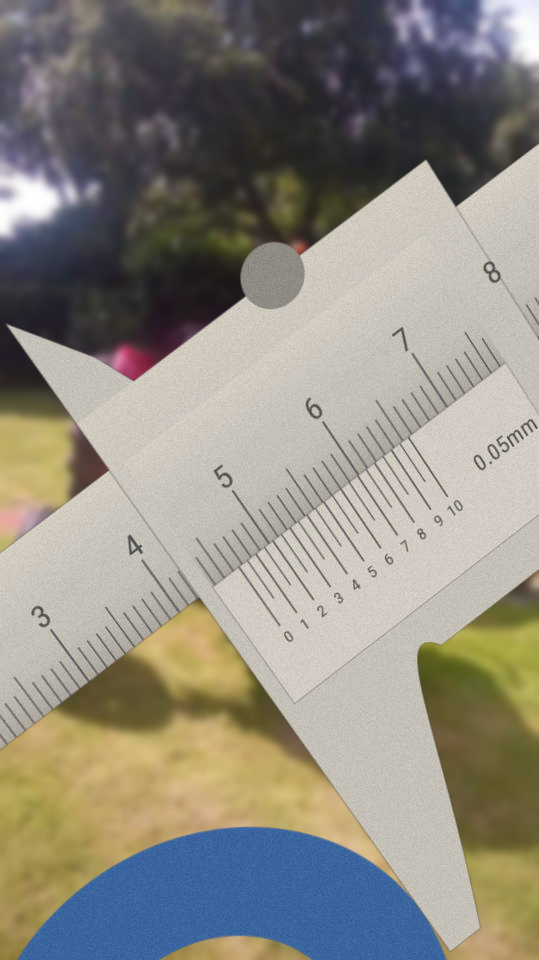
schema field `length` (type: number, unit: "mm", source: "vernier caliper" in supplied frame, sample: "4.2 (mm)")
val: 46.6 (mm)
